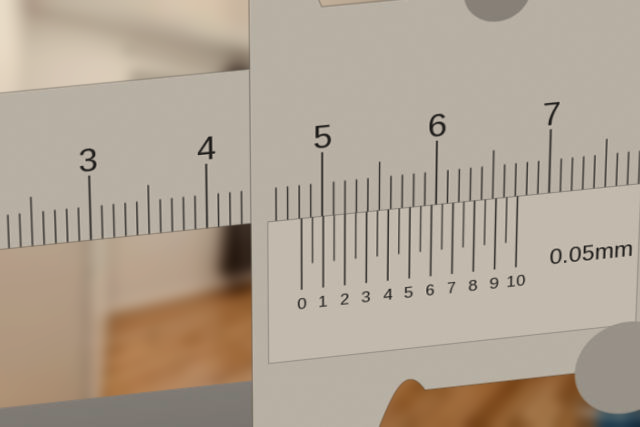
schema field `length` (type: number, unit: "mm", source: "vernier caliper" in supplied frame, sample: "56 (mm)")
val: 48.2 (mm)
